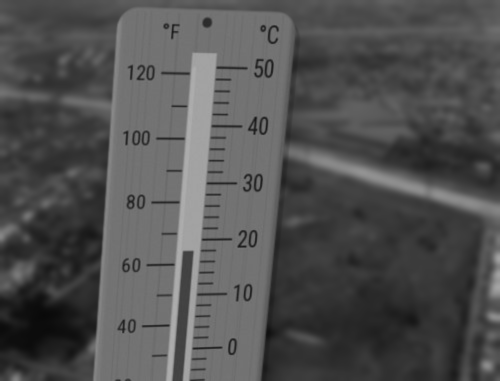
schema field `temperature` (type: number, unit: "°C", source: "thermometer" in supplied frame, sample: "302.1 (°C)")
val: 18 (°C)
